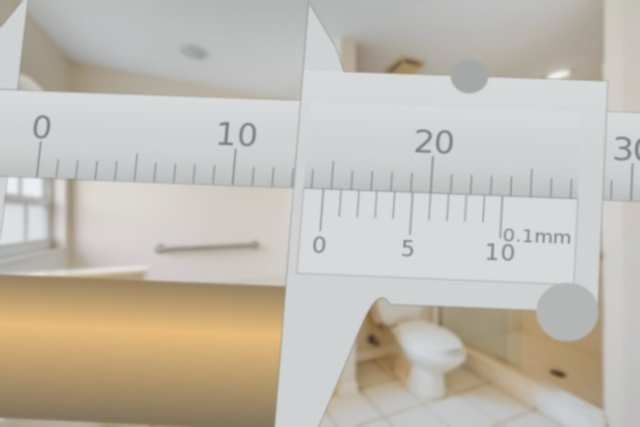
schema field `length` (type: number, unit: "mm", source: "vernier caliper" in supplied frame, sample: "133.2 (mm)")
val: 14.6 (mm)
